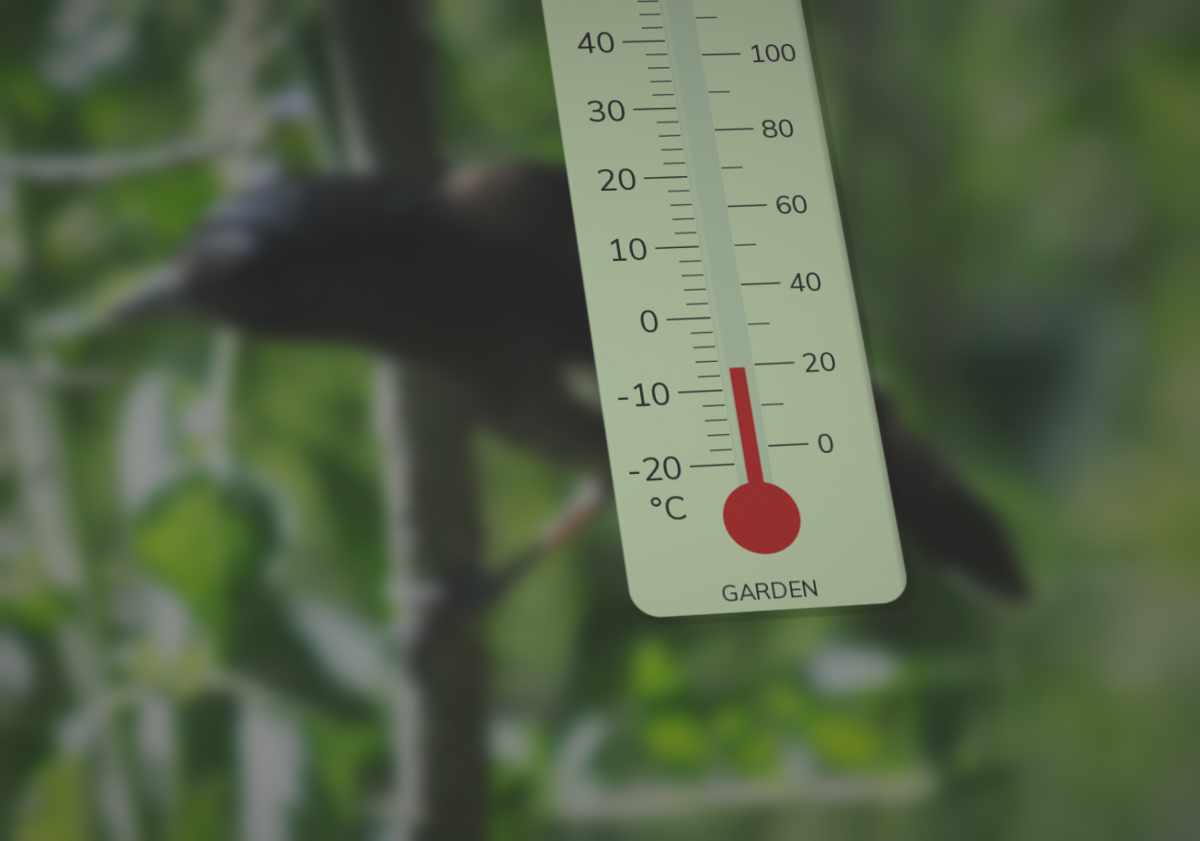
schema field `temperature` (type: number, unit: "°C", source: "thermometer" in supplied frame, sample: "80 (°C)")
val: -7 (°C)
